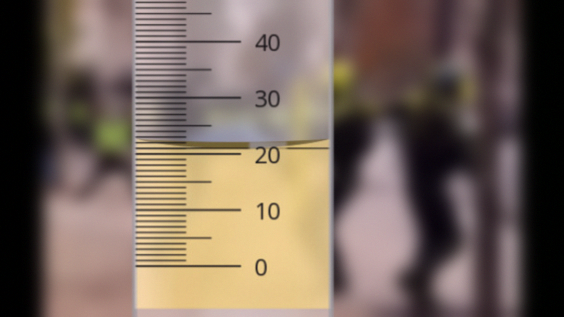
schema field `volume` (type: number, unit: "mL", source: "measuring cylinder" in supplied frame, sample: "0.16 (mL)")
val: 21 (mL)
